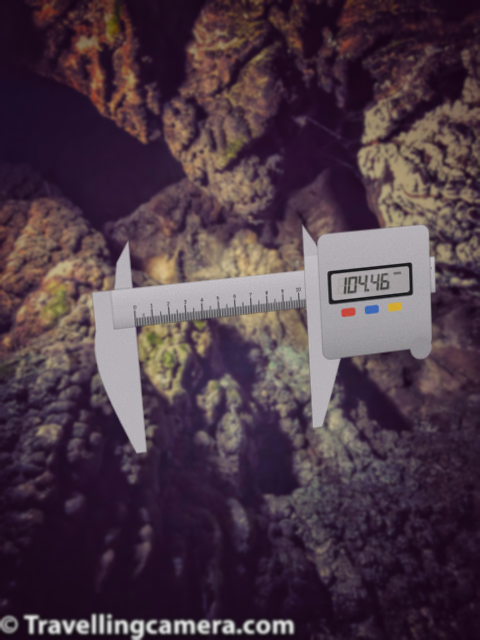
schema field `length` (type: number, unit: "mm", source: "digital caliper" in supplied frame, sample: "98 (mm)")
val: 104.46 (mm)
